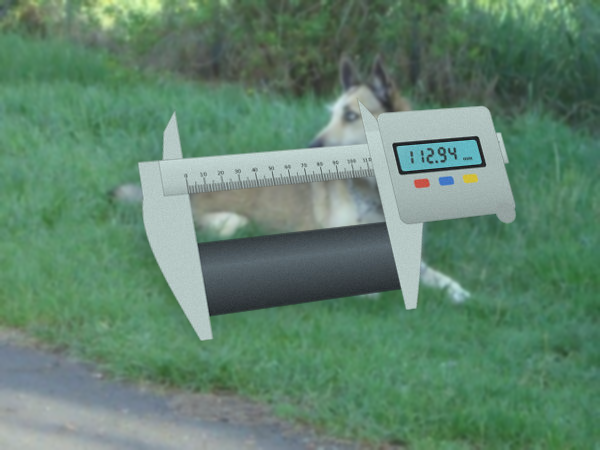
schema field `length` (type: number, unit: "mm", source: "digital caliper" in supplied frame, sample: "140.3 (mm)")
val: 112.94 (mm)
